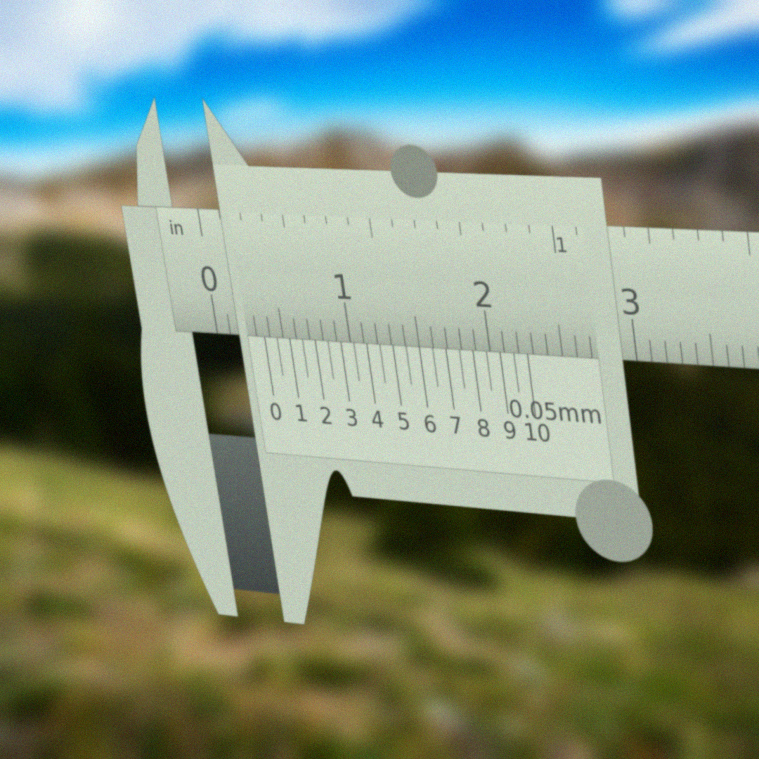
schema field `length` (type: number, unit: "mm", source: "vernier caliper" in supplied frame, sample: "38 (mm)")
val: 3.6 (mm)
